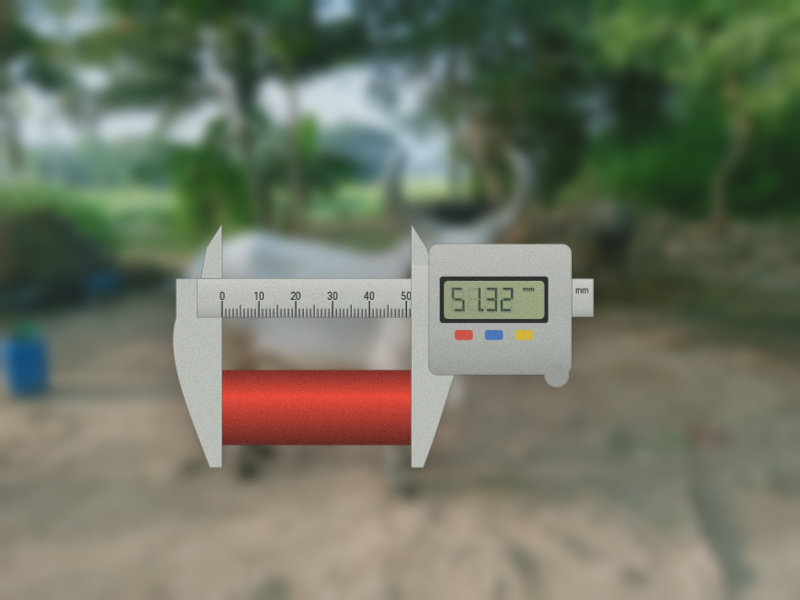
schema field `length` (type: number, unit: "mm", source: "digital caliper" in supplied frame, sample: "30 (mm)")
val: 51.32 (mm)
